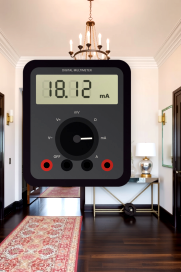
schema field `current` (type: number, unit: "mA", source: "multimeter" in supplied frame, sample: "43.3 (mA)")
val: 18.12 (mA)
